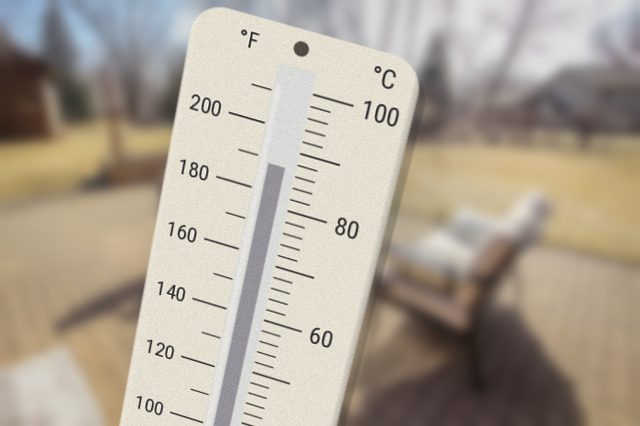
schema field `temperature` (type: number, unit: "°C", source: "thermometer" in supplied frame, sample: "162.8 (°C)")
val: 87 (°C)
